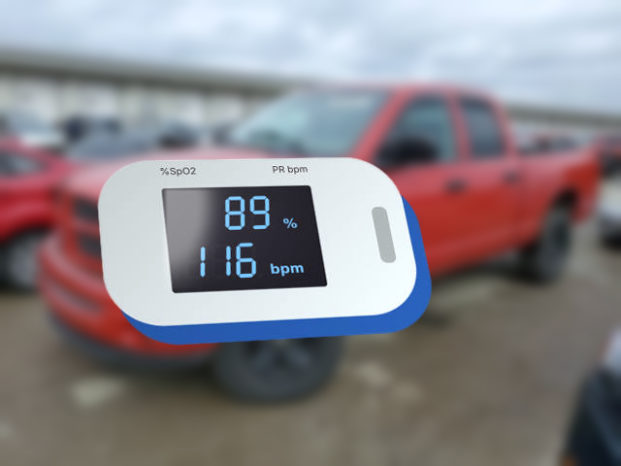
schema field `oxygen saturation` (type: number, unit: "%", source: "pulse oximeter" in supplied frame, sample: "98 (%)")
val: 89 (%)
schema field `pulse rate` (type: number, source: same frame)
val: 116 (bpm)
